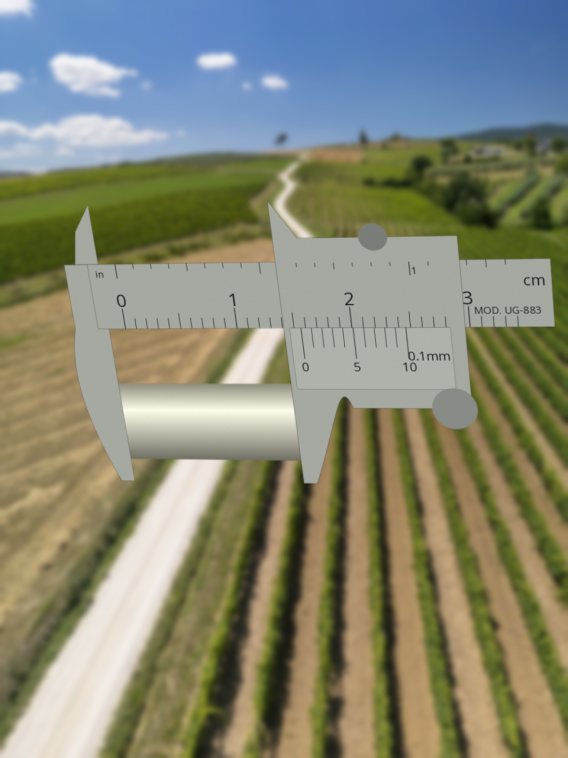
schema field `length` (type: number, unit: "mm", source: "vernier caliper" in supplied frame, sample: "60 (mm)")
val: 15.6 (mm)
